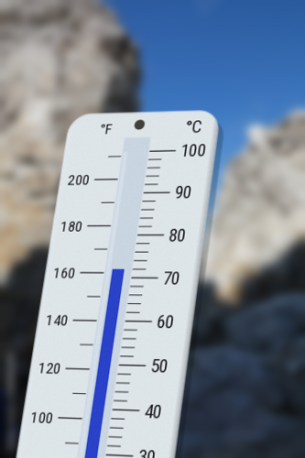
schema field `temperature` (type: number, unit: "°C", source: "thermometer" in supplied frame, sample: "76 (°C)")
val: 72 (°C)
